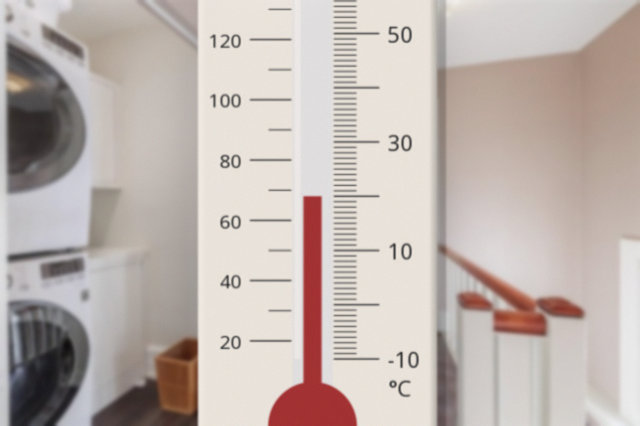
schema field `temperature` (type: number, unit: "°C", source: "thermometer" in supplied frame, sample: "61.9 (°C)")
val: 20 (°C)
